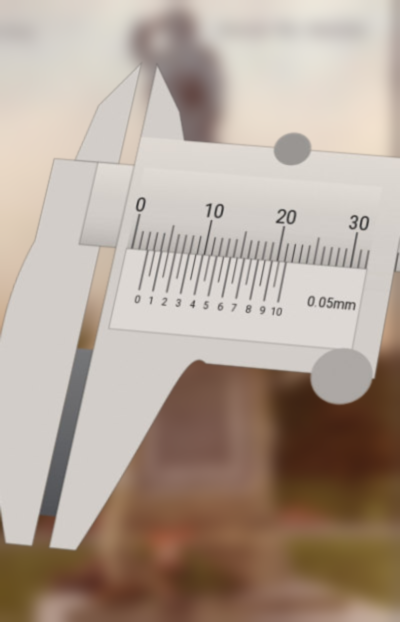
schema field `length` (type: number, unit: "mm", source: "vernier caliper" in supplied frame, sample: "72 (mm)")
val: 2.2 (mm)
